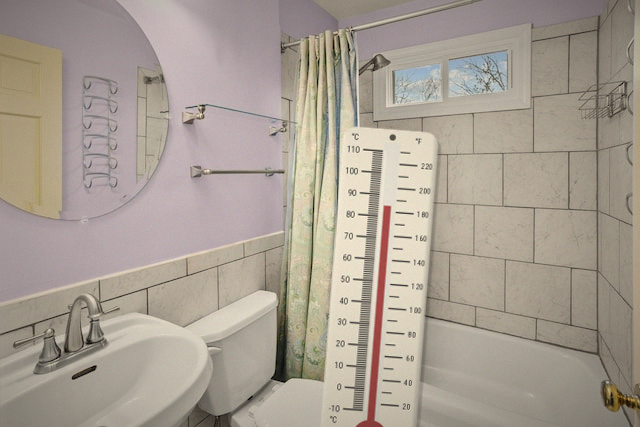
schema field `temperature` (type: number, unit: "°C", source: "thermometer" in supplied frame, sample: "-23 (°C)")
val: 85 (°C)
